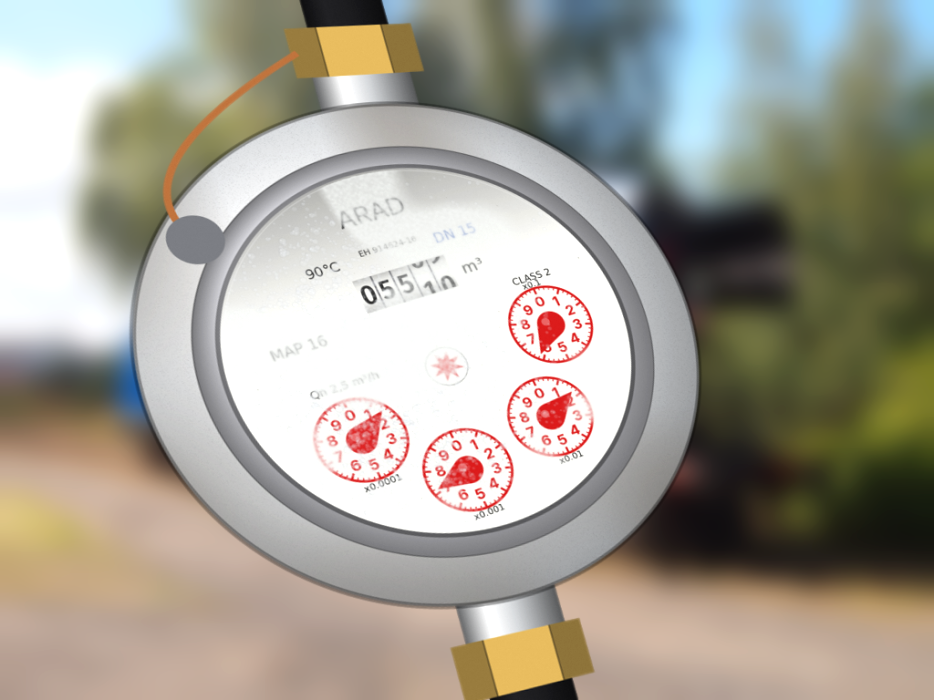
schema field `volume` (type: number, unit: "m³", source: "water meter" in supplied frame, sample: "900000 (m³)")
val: 5509.6171 (m³)
